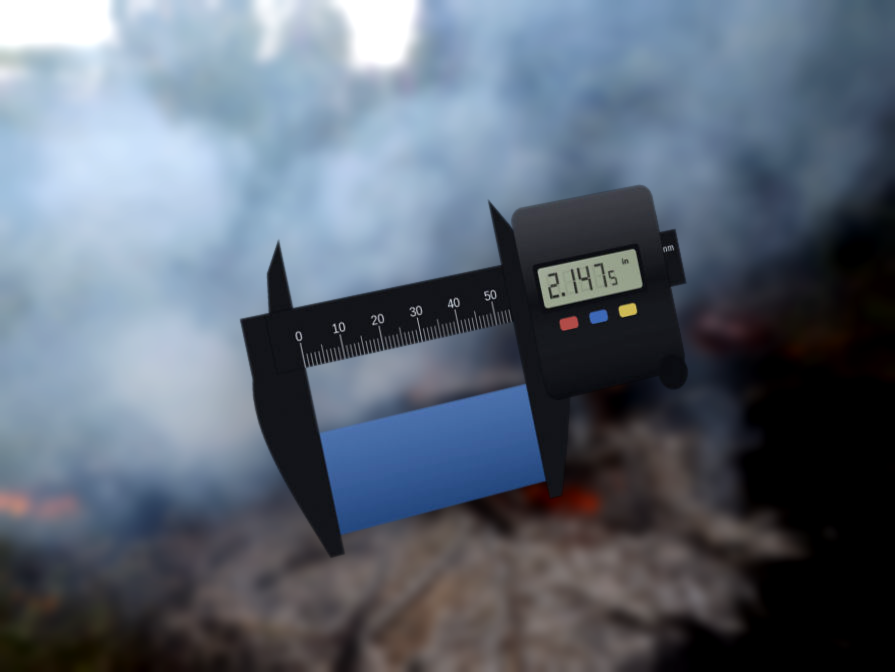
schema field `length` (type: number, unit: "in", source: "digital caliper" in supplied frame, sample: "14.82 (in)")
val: 2.1475 (in)
